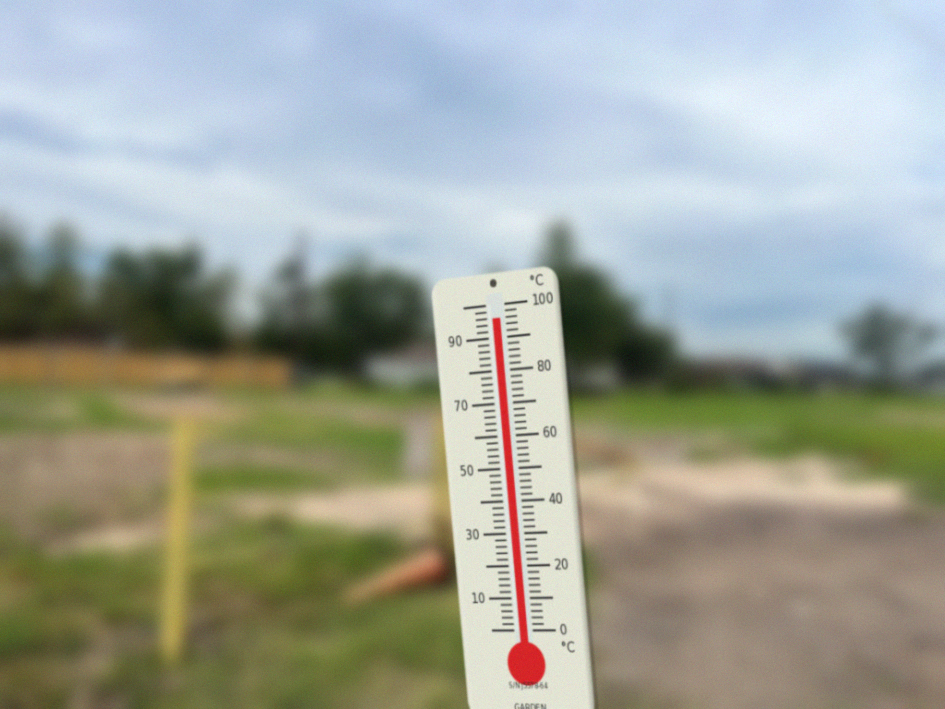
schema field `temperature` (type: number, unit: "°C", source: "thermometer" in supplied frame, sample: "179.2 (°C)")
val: 96 (°C)
